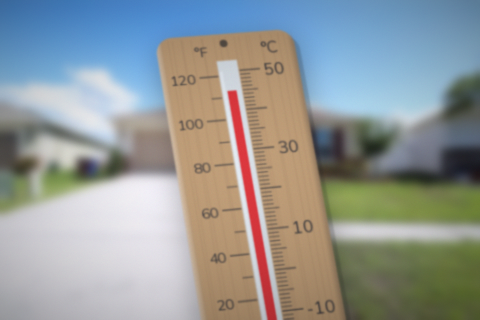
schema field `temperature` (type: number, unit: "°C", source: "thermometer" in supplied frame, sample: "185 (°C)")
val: 45 (°C)
